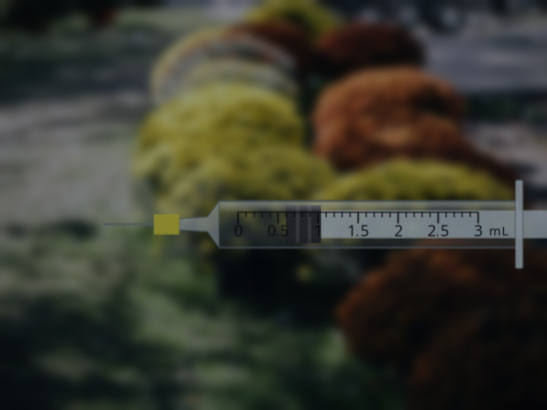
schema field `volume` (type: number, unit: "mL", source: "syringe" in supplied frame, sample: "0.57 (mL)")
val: 0.6 (mL)
